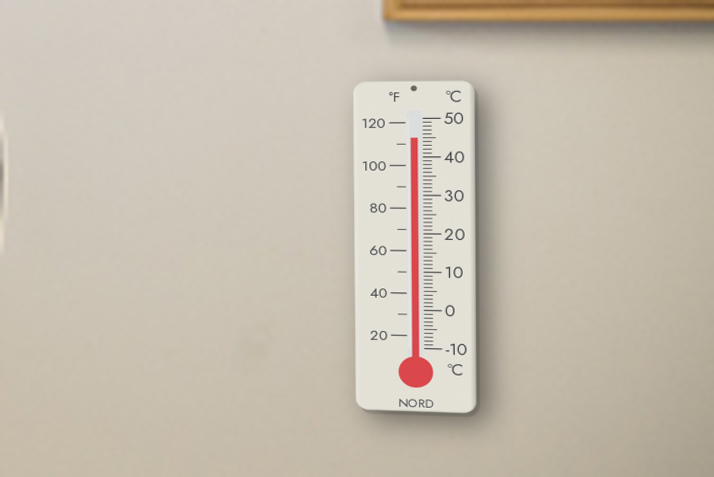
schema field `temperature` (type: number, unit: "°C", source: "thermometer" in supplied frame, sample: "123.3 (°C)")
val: 45 (°C)
